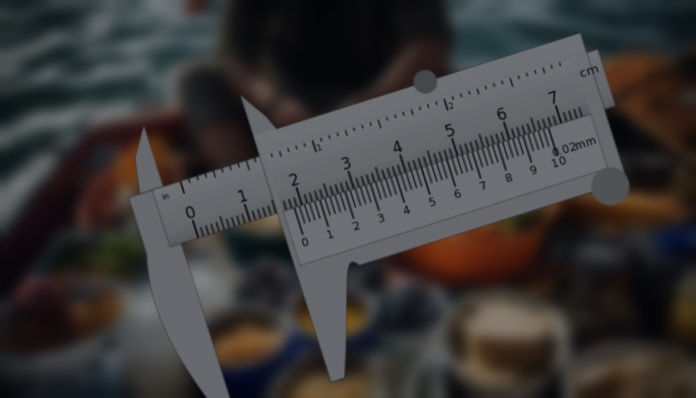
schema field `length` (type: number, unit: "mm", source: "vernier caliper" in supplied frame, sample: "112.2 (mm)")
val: 18.5 (mm)
